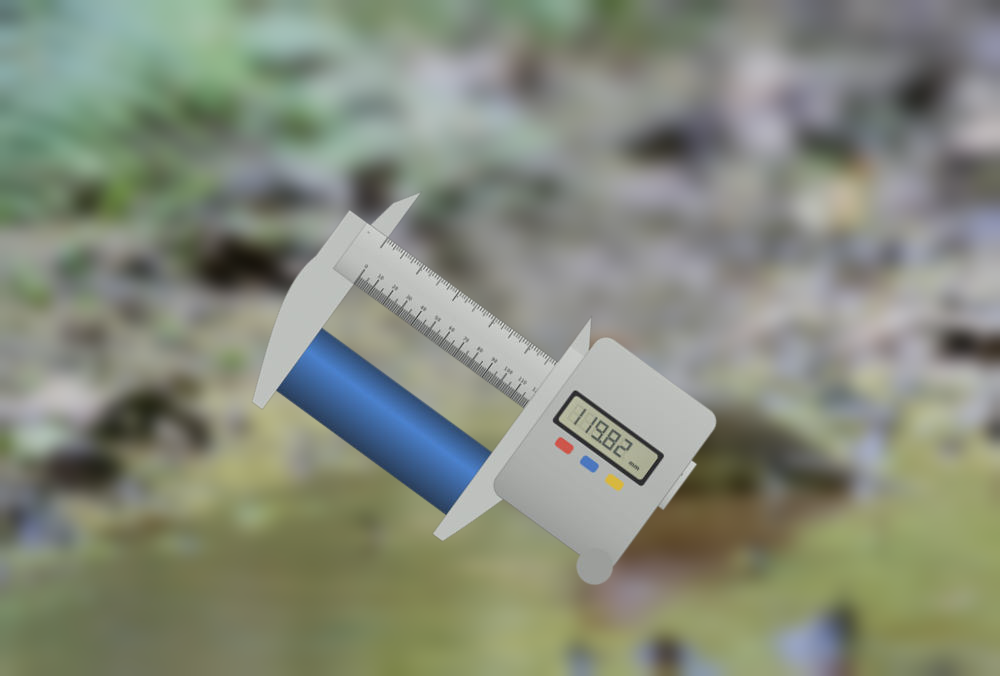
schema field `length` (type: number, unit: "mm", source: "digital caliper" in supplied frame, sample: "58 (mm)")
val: 119.82 (mm)
